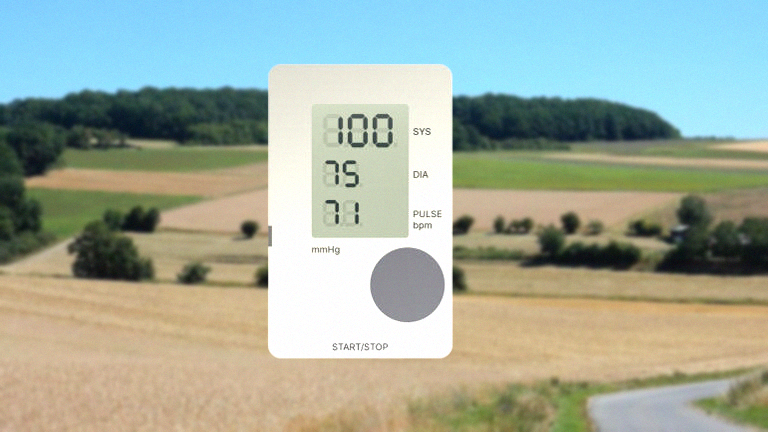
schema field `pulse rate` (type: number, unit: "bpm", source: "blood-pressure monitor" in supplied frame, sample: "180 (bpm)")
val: 71 (bpm)
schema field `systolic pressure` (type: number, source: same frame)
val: 100 (mmHg)
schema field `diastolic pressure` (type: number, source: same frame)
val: 75 (mmHg)
